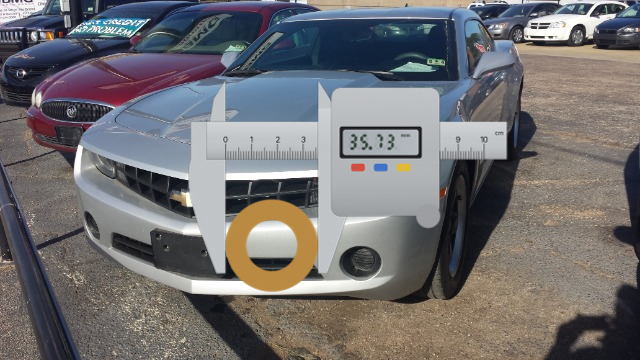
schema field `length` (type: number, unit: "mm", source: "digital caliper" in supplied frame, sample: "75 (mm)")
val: 35.73 (mm)
